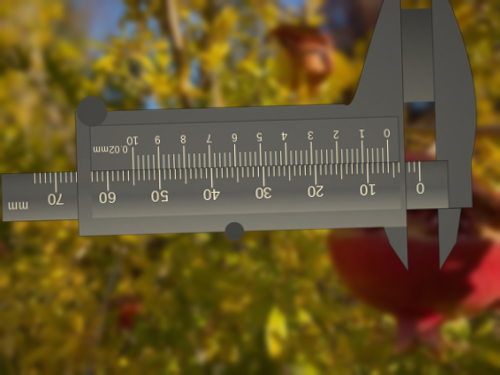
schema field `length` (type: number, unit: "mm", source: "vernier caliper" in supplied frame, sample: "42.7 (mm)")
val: 6.0 (mm)
